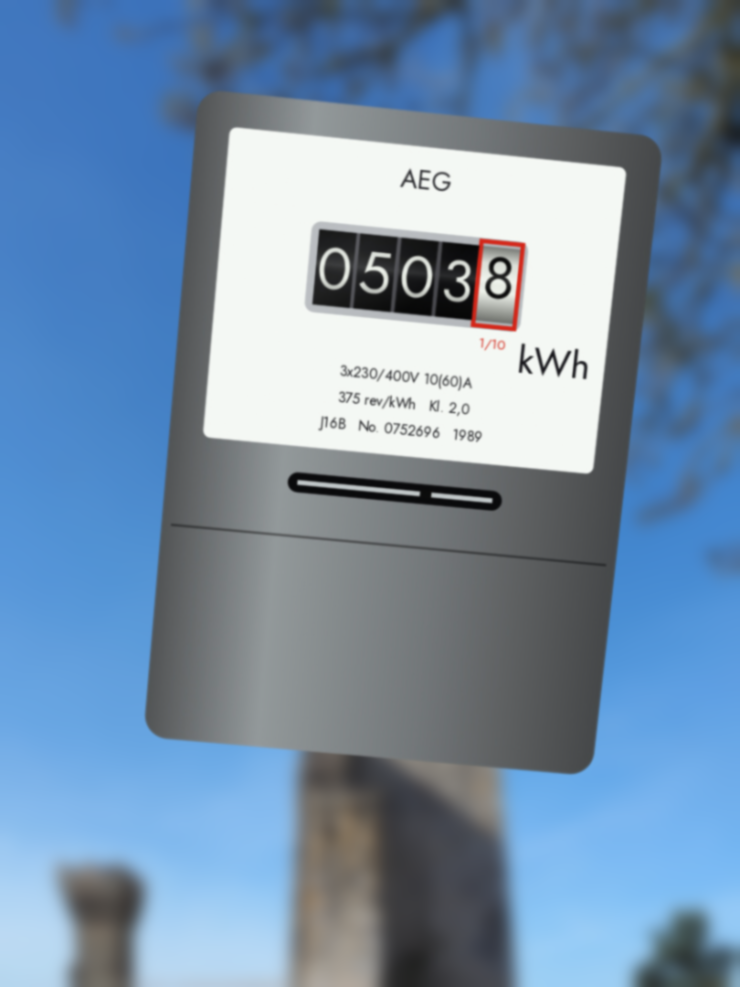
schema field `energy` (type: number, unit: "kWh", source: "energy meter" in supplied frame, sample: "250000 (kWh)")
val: 503.8 (kWh)
